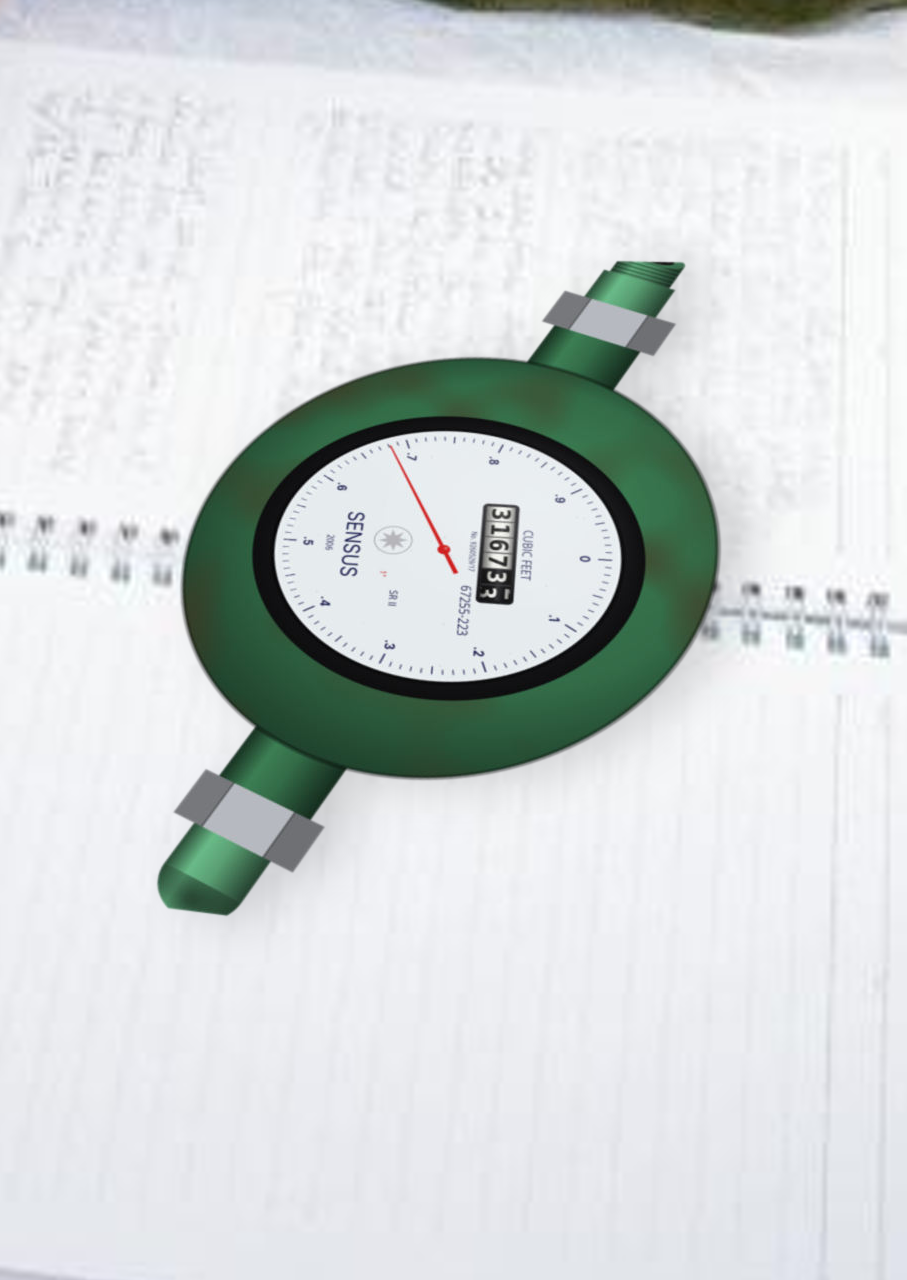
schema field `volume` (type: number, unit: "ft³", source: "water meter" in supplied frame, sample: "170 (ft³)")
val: 316732.68 (ft³)
